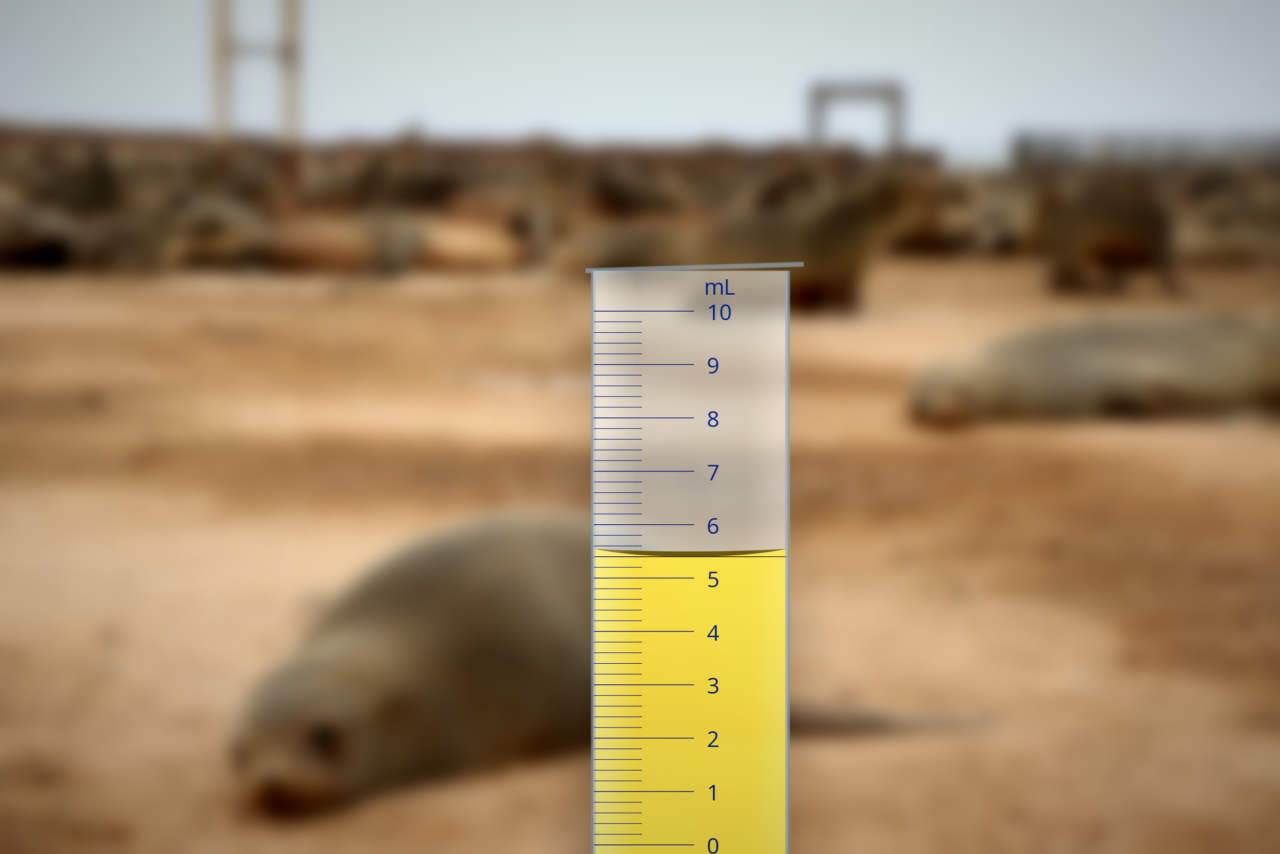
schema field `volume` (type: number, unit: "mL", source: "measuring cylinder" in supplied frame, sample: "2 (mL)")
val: 5.4 (mL)
